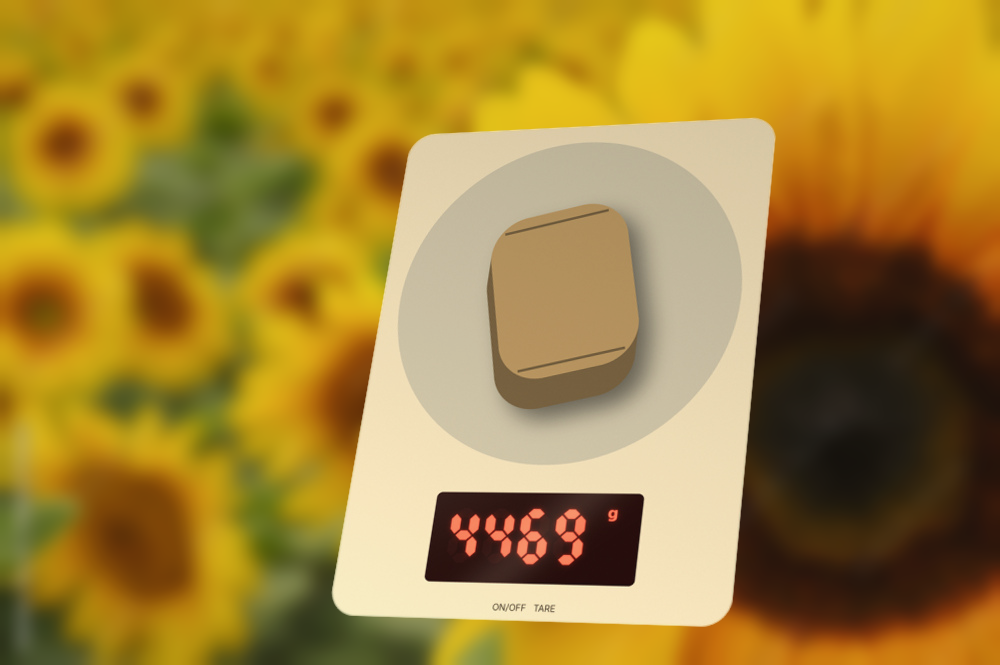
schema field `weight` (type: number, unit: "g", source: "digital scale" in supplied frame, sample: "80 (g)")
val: 4469 (g)
